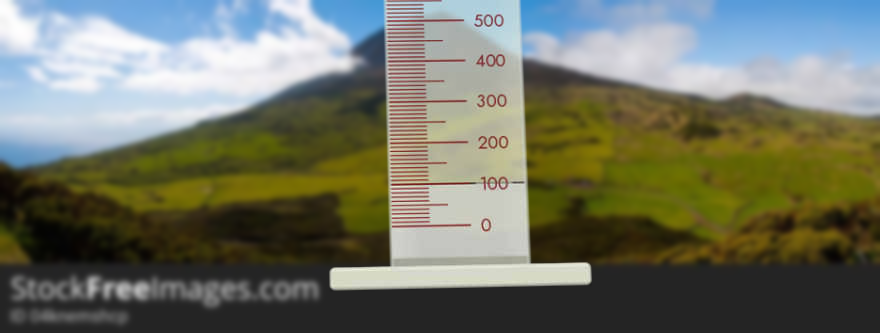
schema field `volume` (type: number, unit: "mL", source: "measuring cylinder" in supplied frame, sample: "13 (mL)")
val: 100 (mL)
